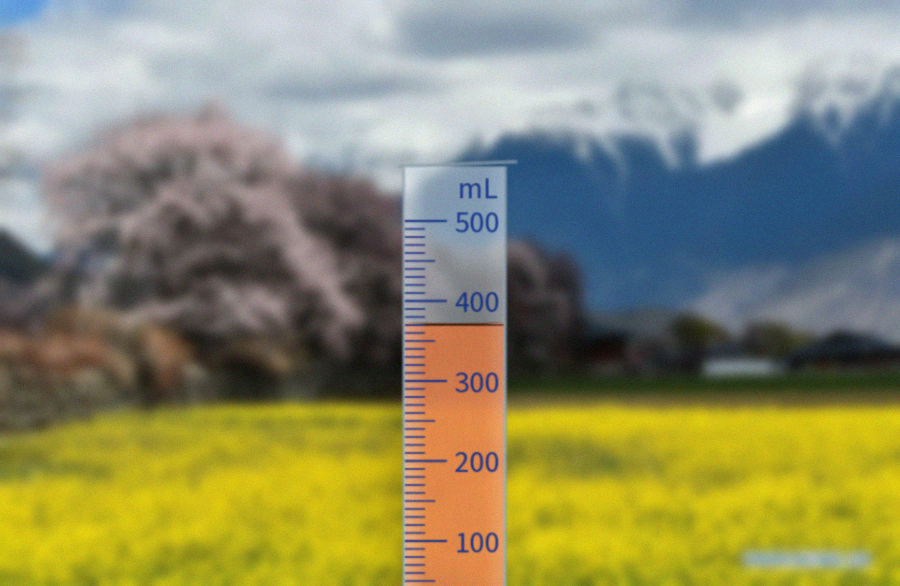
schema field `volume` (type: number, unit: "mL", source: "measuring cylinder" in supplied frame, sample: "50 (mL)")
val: 370 (mL)
